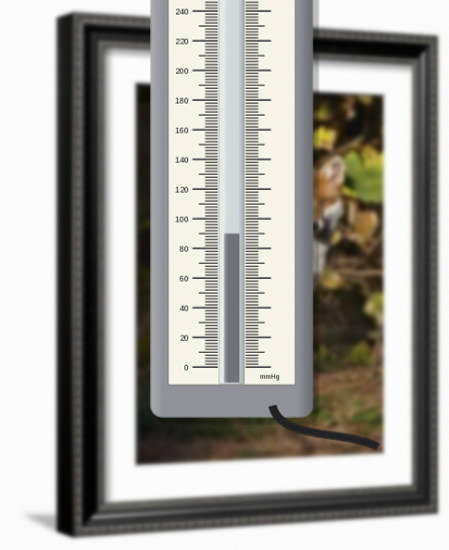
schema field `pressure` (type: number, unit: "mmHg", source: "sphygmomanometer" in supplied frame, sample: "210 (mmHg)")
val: 90 (mmHg)
